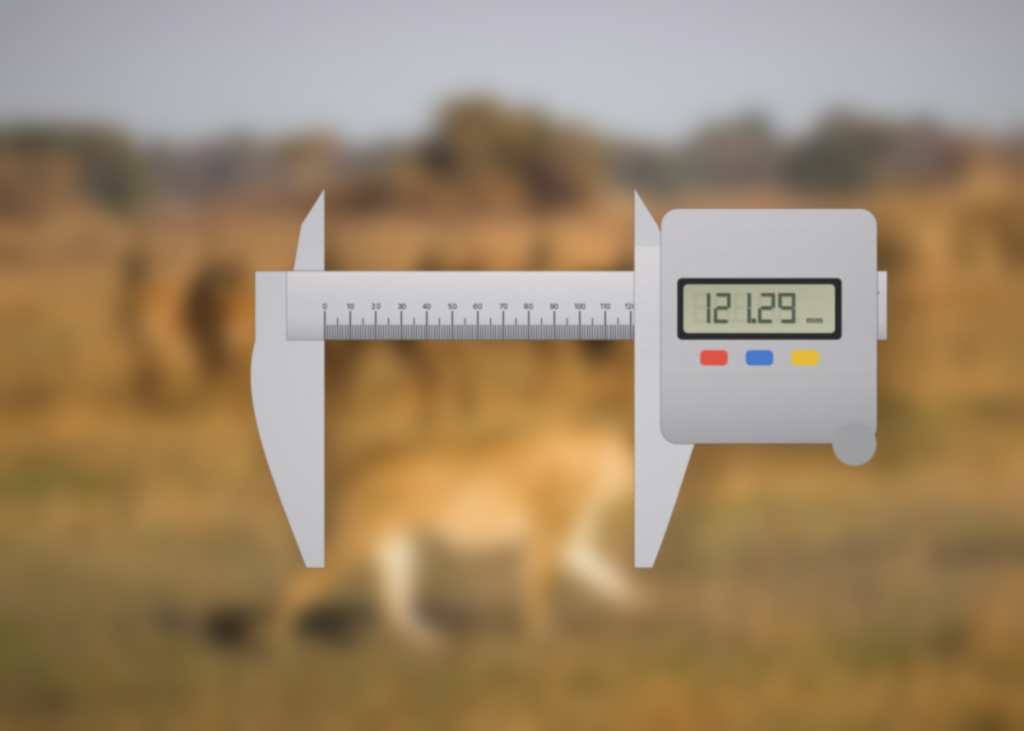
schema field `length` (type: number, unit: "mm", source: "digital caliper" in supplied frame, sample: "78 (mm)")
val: 121.29 (mm)
